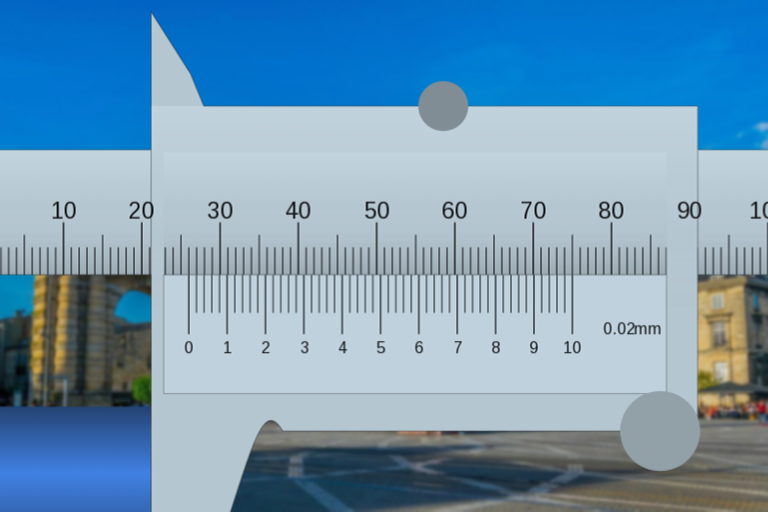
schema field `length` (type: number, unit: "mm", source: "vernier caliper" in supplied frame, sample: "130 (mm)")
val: 26.0 (mm)
